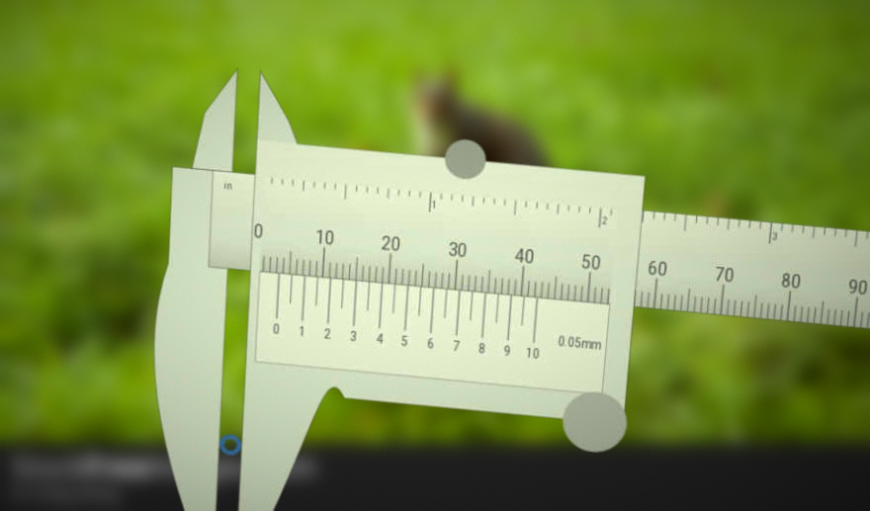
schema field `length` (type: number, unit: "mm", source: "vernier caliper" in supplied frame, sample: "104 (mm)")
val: 3.4 (mm)
